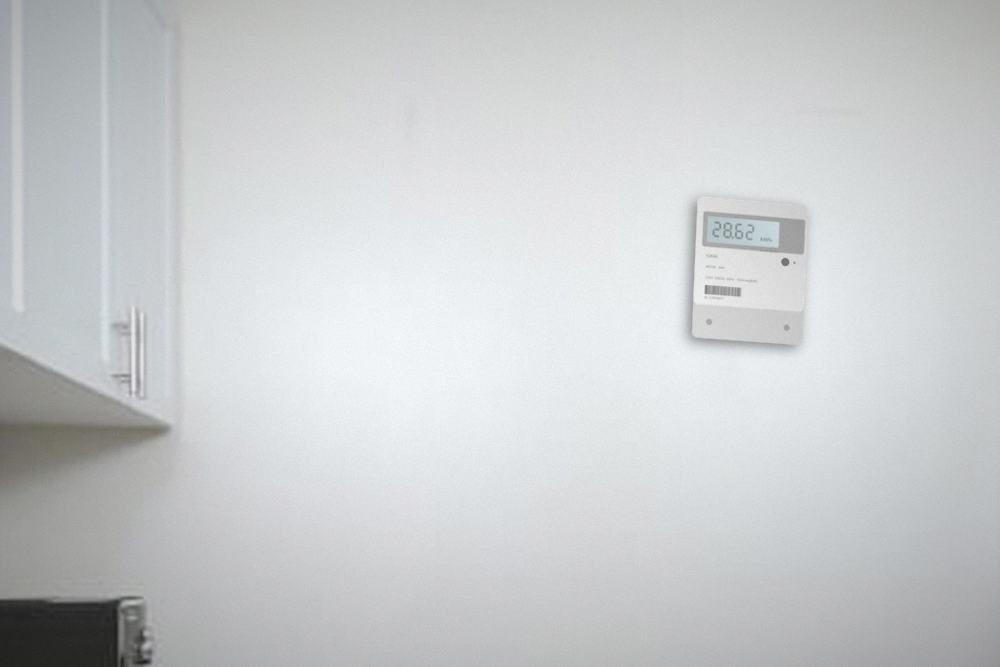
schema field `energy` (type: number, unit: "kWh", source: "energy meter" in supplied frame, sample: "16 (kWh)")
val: 28.62 (kWh)
